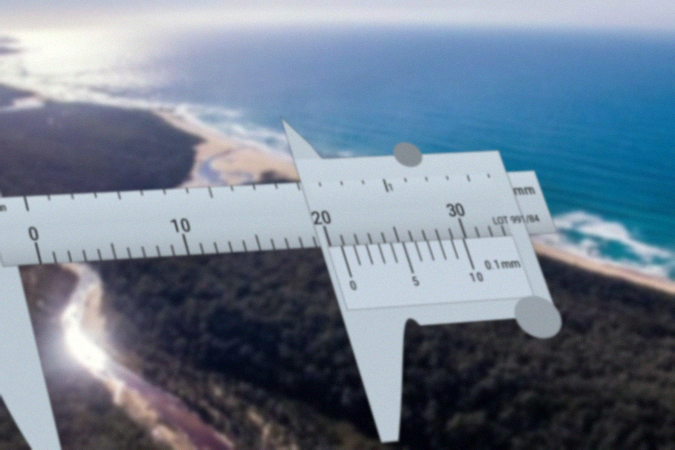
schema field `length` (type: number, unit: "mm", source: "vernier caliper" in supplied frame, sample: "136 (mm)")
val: 20.8 (mm)
